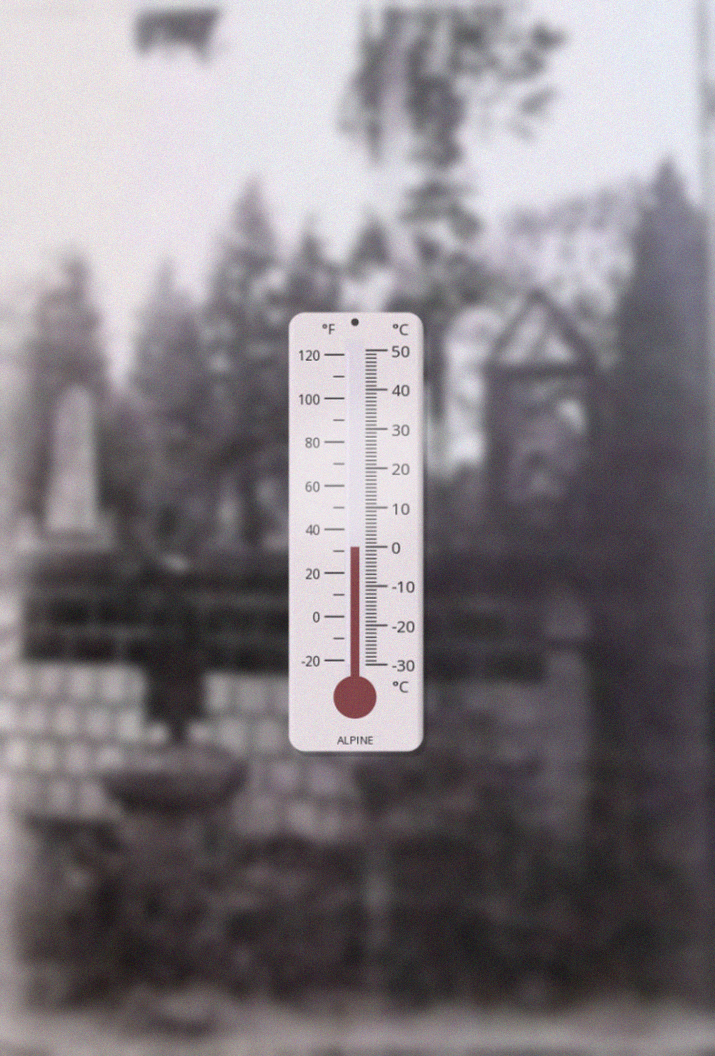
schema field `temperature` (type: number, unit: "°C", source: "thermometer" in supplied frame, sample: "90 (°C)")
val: 0 (°C)
